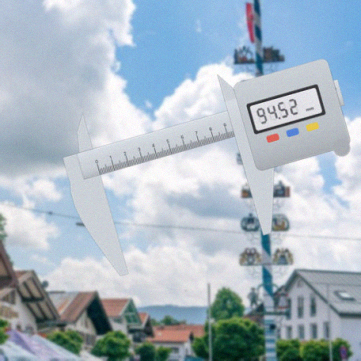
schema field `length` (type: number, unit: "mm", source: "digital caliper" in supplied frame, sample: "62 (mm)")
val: 94.52 (mm)
